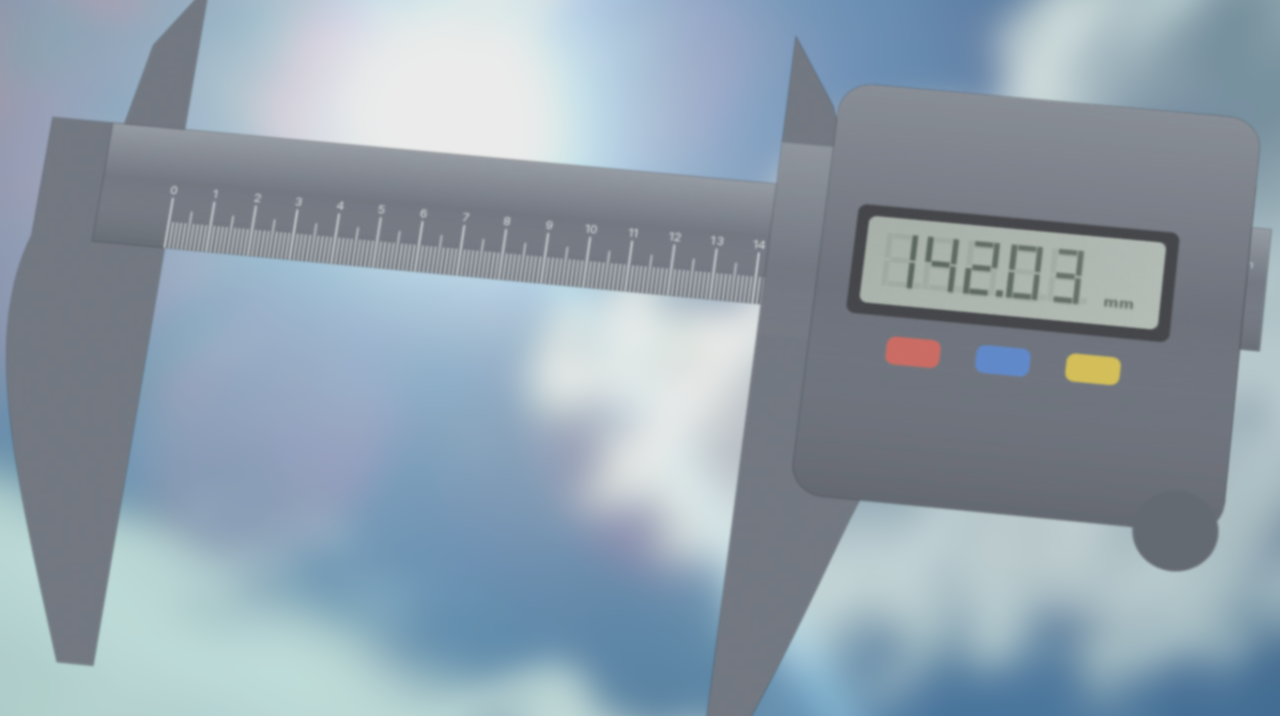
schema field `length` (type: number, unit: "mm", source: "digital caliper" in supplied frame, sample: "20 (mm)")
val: 142.03 (mm)
